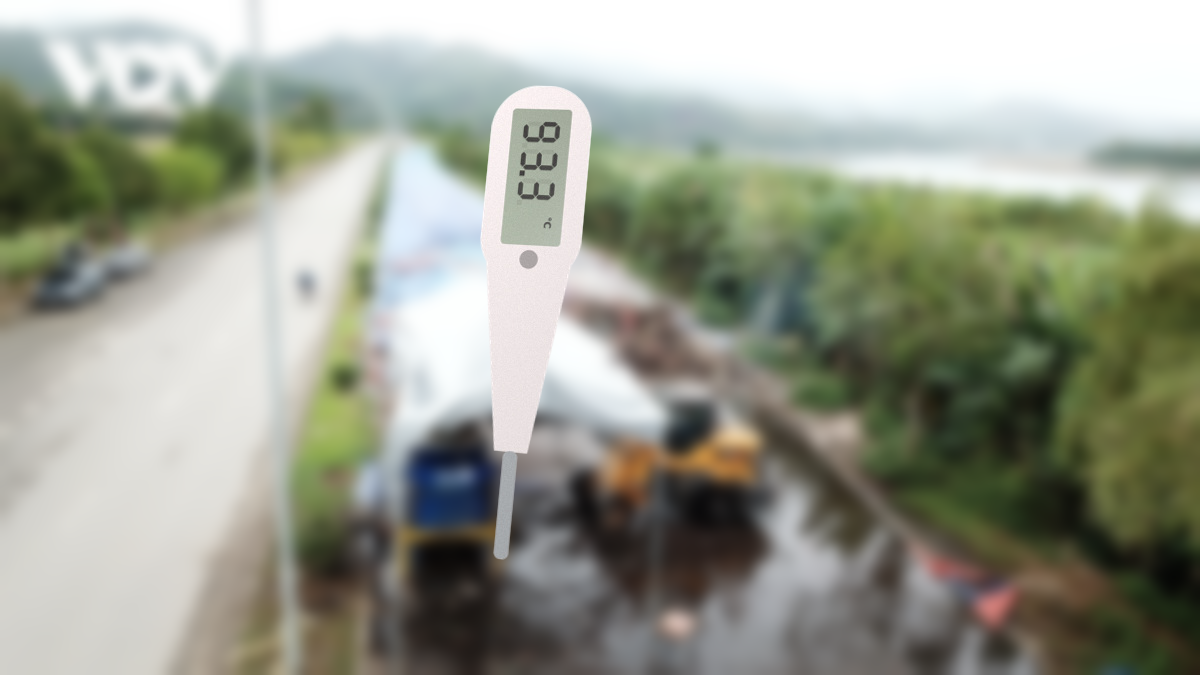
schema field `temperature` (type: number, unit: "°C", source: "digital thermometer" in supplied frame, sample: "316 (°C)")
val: 93.3 (°C)
